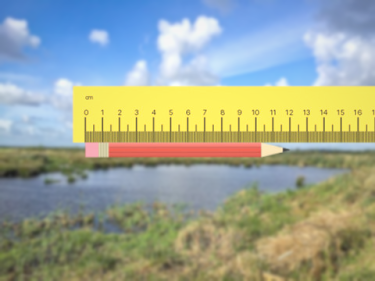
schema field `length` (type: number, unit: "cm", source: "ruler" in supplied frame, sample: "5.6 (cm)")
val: 12 (cm)
